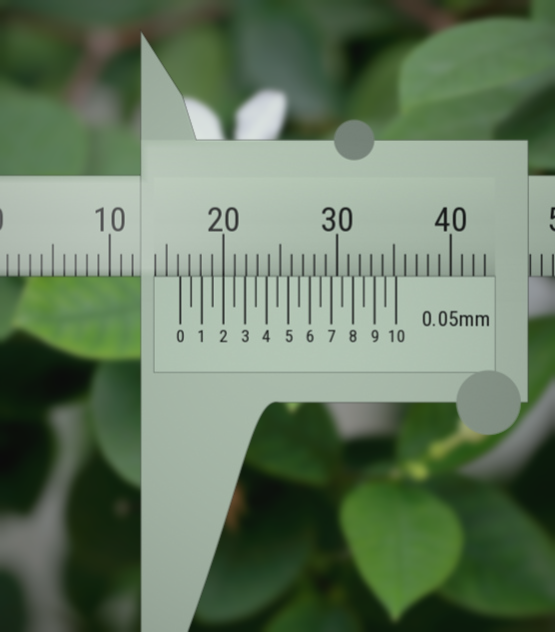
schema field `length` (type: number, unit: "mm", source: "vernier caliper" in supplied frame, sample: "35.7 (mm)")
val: 16.2 (mm)
